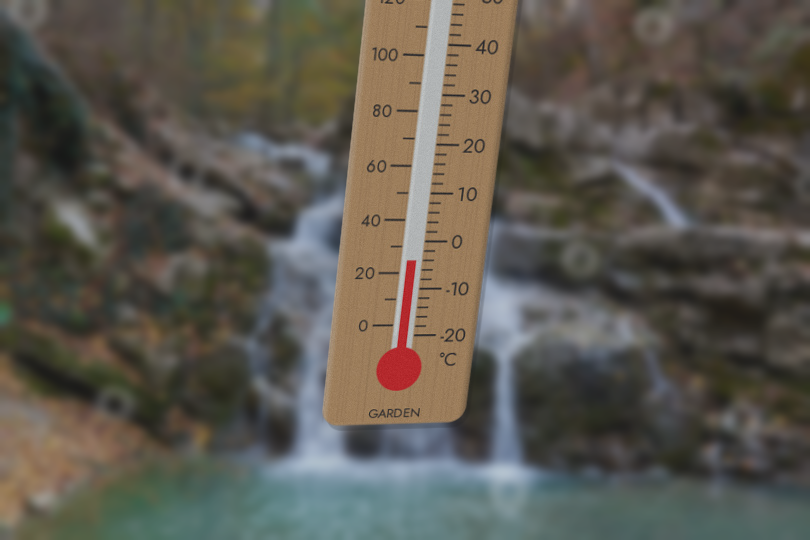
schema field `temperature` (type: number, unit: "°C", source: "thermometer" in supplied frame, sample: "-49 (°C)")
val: -4 (°C)
